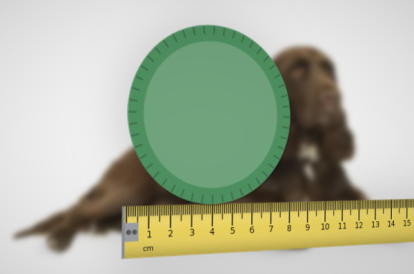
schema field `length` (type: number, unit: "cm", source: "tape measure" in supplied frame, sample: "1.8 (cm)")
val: 8 (cm)
